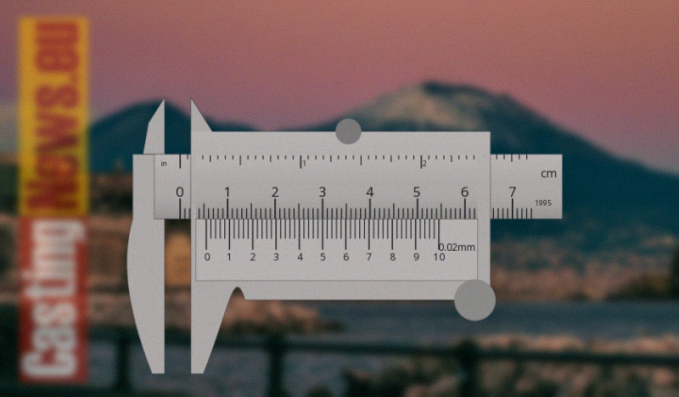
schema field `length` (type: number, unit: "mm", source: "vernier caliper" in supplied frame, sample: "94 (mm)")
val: 5.5 (mm)
